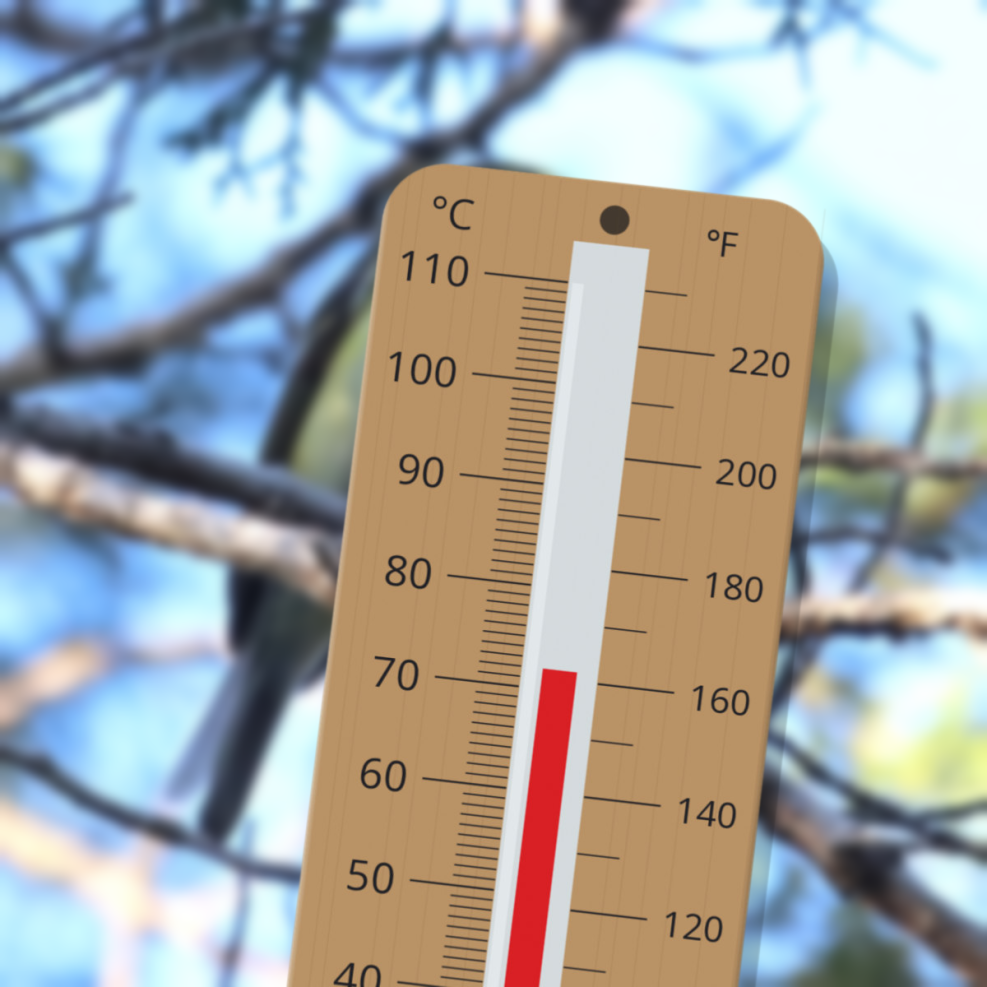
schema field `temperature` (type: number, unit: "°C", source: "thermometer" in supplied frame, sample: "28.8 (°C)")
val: 72 (°C)
